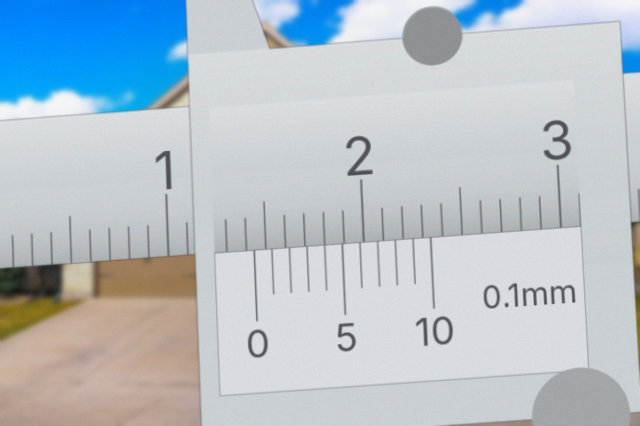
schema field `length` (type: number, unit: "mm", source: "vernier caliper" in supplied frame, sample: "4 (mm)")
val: 14.4 (mm)
